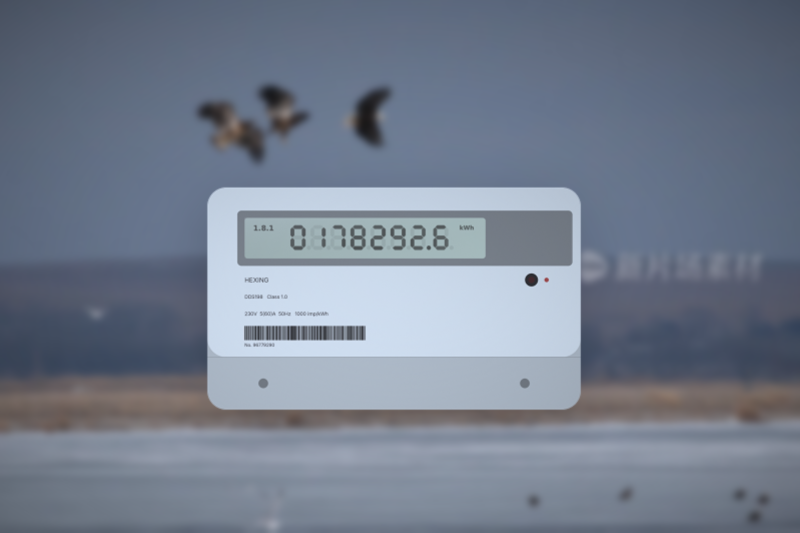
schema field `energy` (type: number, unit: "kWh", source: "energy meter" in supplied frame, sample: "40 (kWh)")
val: 178292.6 (kWh)
